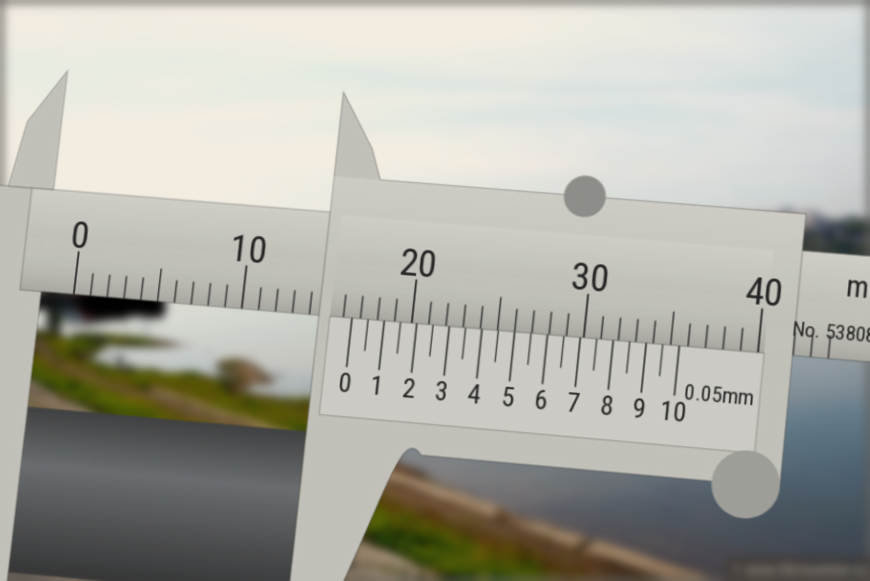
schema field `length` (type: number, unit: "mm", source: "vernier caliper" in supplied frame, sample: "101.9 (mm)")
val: 16.5 (mm)
